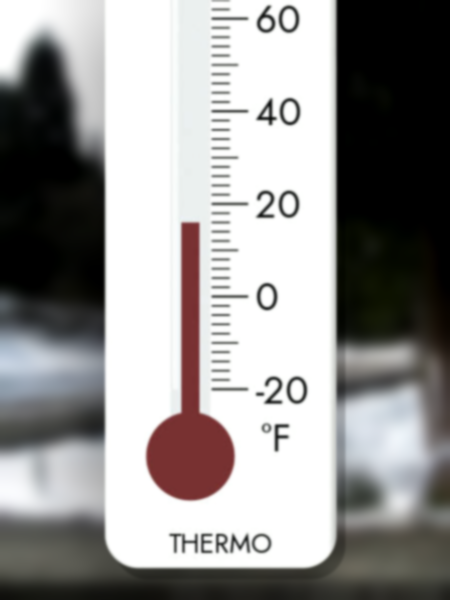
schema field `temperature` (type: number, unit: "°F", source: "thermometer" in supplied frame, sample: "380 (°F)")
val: 16 (°F)
